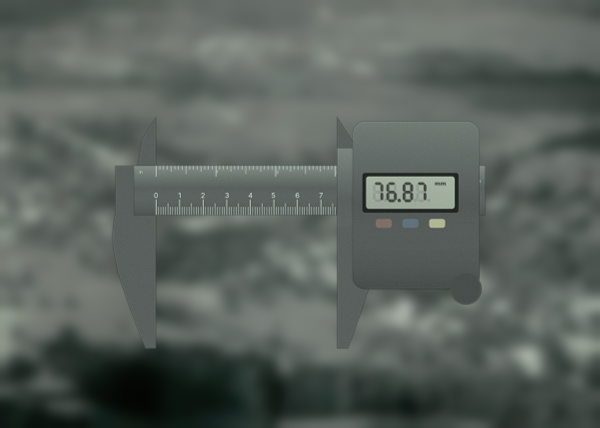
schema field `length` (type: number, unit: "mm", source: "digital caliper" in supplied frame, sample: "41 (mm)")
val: 76.87 (mm)
